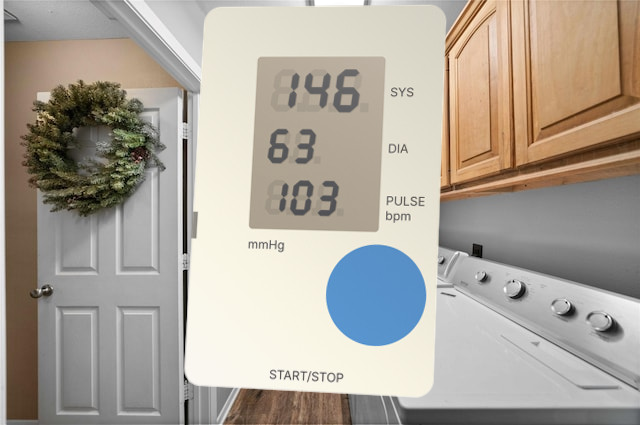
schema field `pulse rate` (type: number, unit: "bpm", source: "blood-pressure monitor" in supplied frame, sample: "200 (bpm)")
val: 103 (bpm)
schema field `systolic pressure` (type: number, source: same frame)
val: 146 (mmHg)
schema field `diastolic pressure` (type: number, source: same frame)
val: 63 (mmHg)
